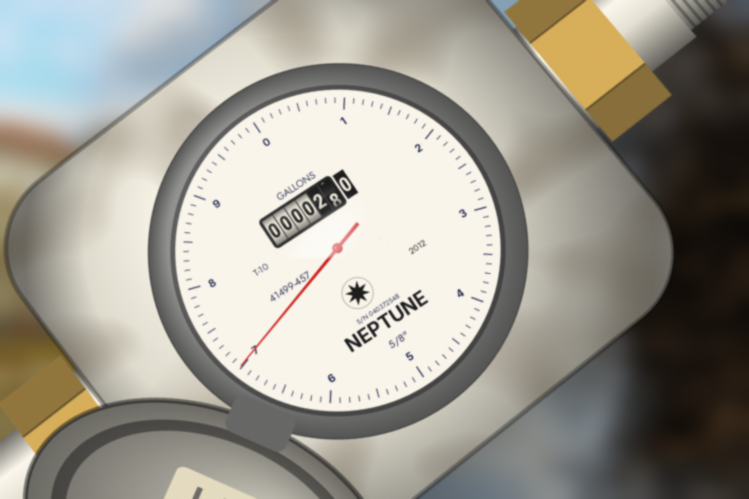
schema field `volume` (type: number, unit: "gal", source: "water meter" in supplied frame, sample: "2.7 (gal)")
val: 277.0 (gal)
